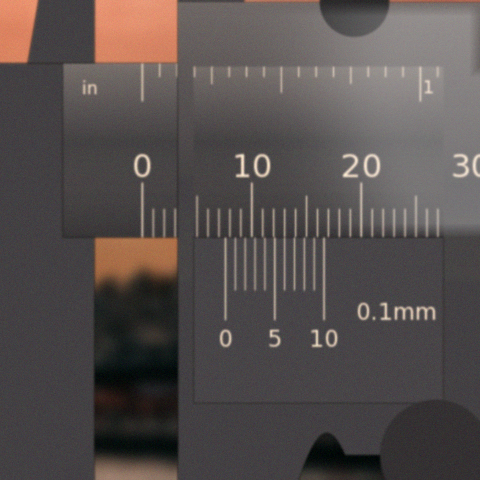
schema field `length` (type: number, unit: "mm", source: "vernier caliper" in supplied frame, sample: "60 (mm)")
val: 7.6 (mm)
